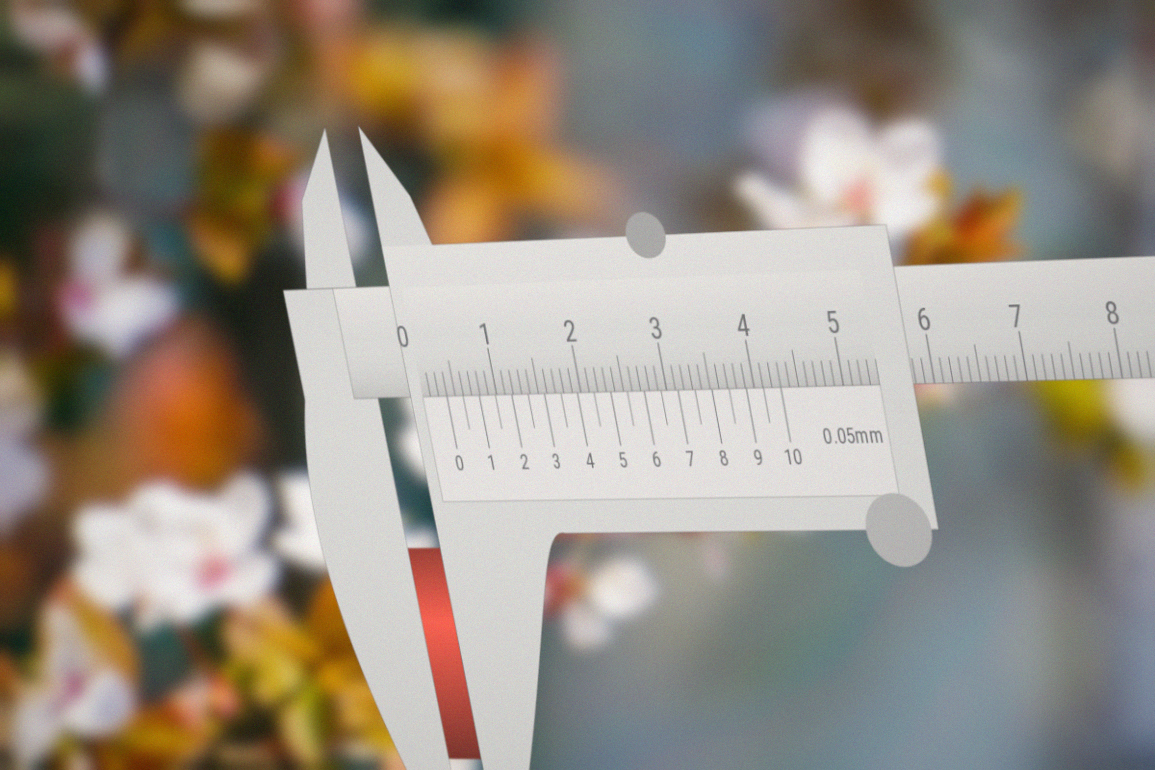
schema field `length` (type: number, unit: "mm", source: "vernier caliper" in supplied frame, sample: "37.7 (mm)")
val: 4.0 (mm)
